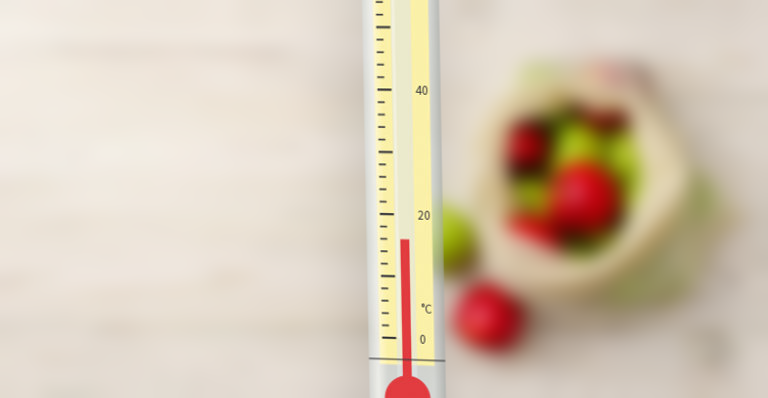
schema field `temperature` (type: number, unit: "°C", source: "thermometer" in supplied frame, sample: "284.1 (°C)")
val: 16 (°C)
